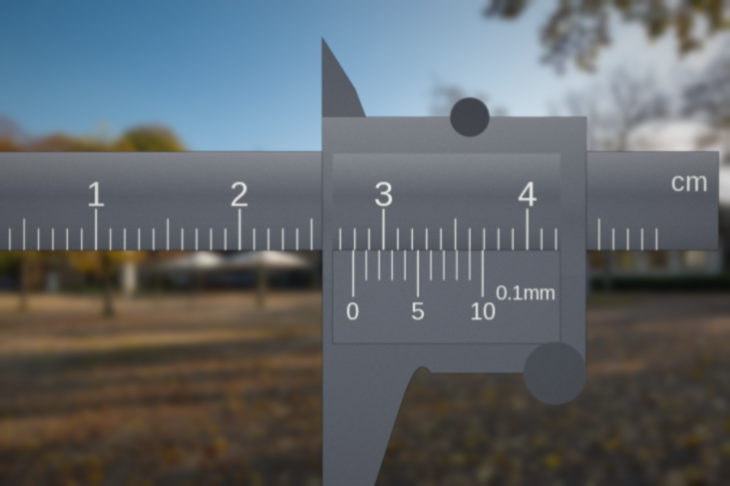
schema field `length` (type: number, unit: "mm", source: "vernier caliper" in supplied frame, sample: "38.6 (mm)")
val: 27.9 (mm)
